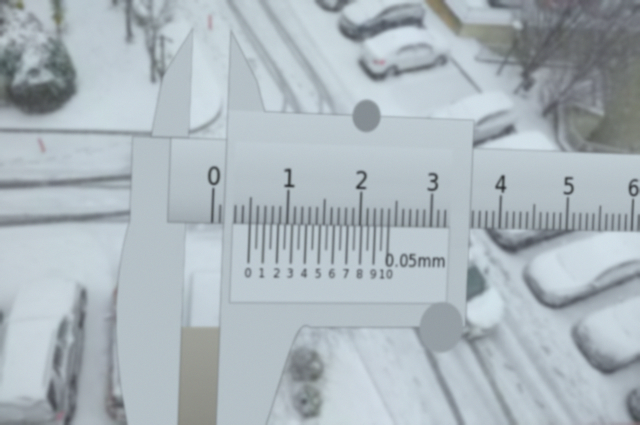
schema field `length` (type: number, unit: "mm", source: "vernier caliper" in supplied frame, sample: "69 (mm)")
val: 5.0 (mm)
